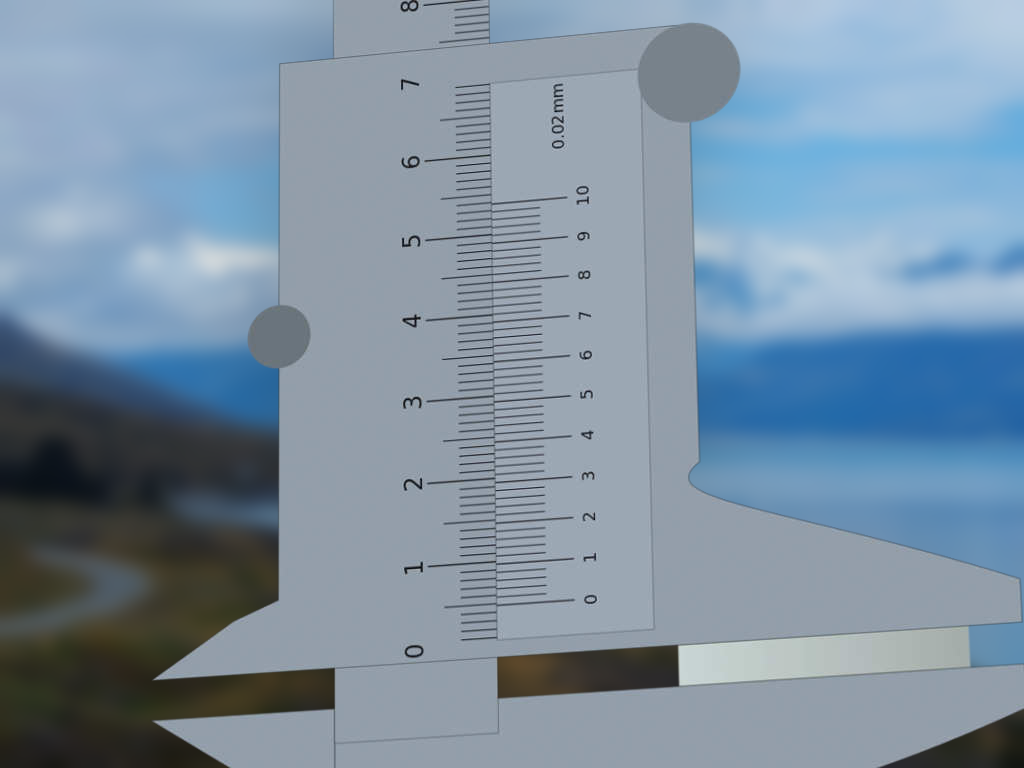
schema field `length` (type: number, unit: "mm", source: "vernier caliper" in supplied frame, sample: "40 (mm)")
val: 4.8 (mm)
